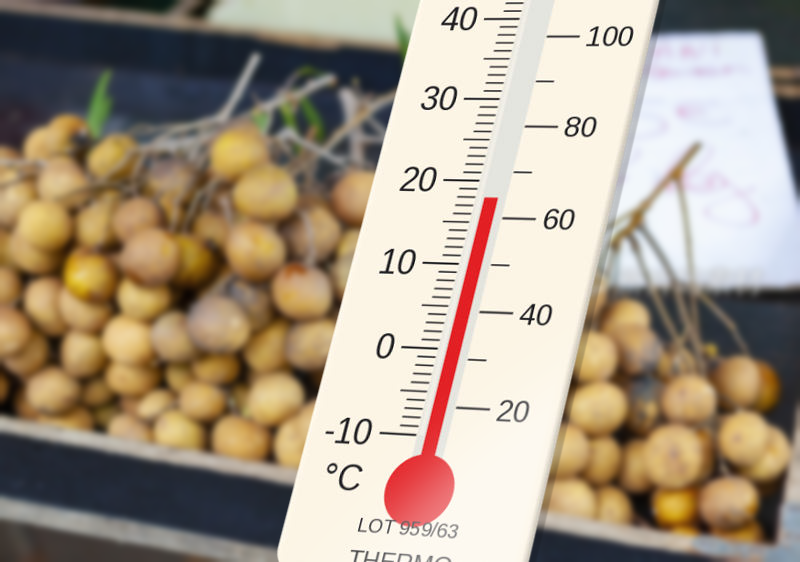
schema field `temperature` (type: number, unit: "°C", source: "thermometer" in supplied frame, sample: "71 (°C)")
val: 18 (°C)
